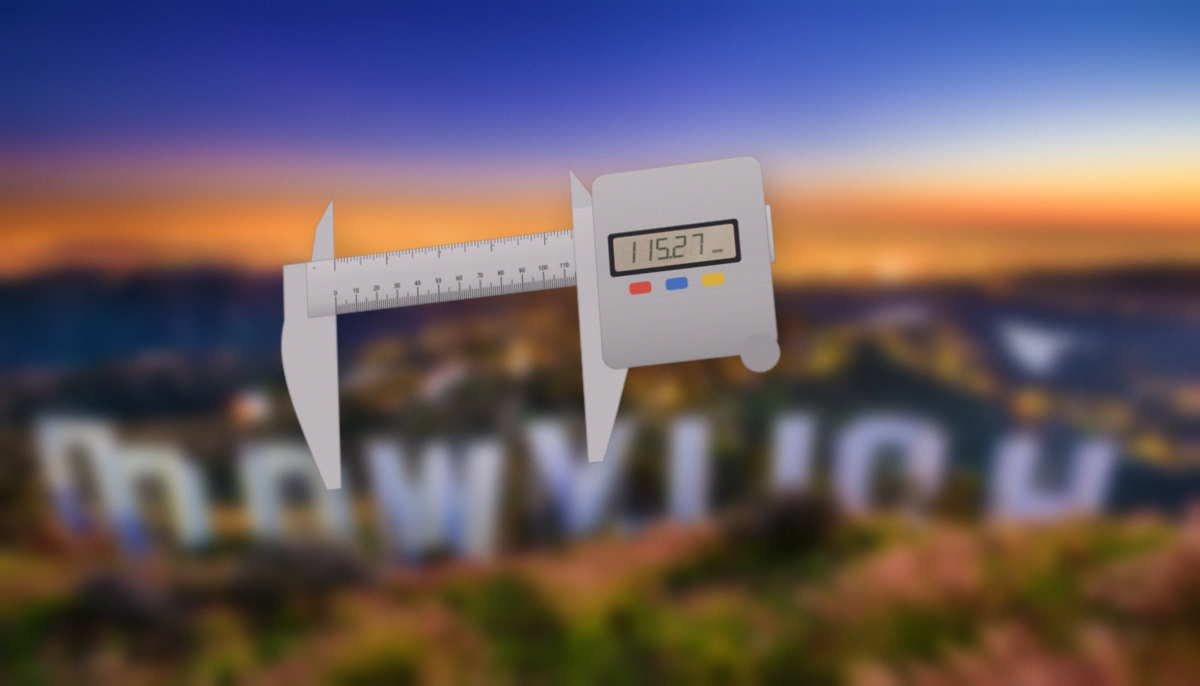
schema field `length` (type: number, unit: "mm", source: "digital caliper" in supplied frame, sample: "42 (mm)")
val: 115.27 (mm)
